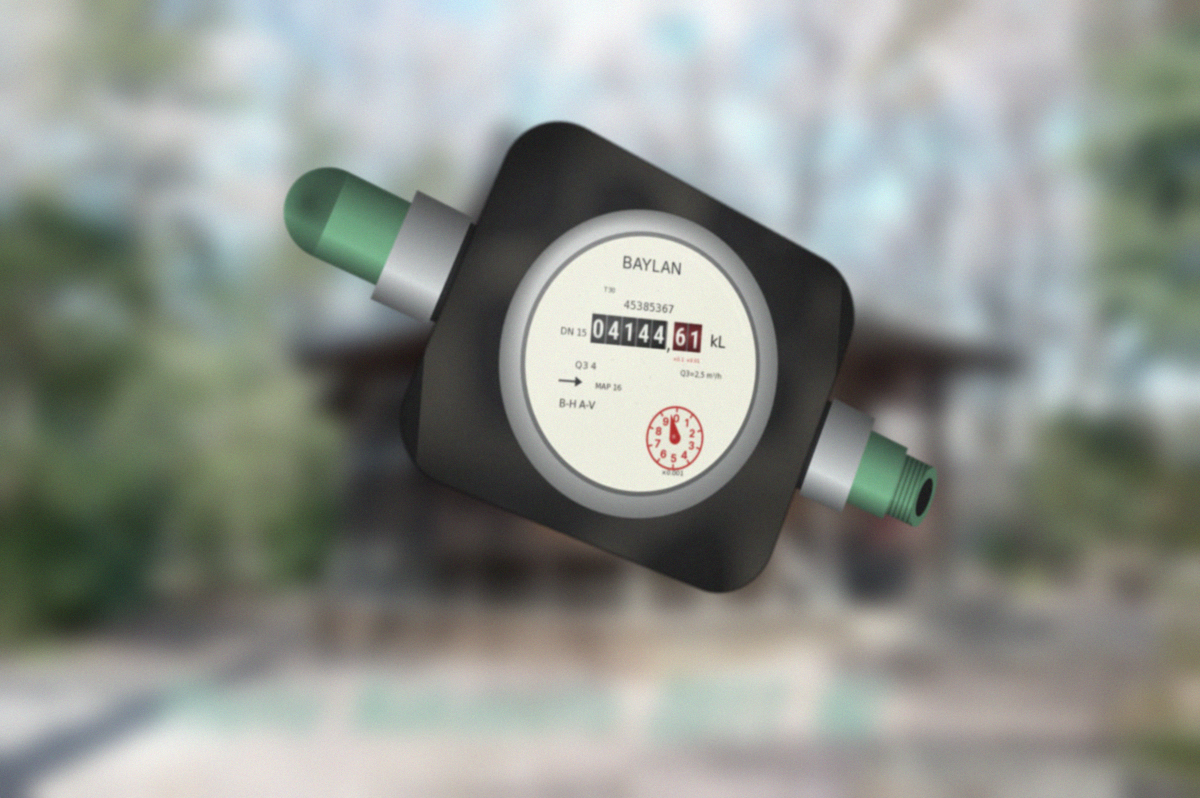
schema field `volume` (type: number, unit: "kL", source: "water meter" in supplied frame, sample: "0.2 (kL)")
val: 4144.609 (kL)
